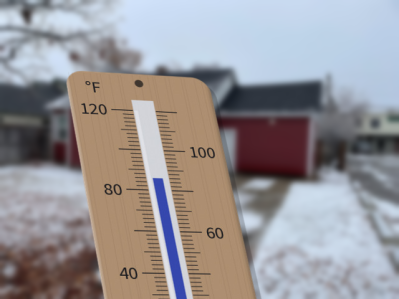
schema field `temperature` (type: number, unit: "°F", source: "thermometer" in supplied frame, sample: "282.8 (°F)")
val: 86 (°F)
